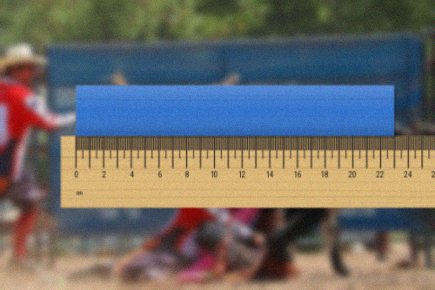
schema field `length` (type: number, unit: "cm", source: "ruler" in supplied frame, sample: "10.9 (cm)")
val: 23 (cm)
